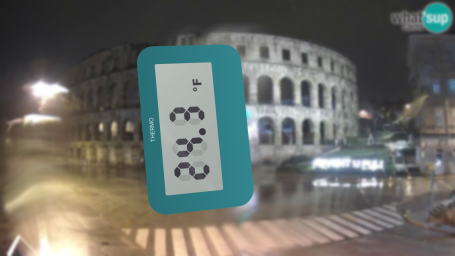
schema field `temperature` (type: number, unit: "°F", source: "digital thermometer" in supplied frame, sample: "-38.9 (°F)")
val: 24.3 (°F)
